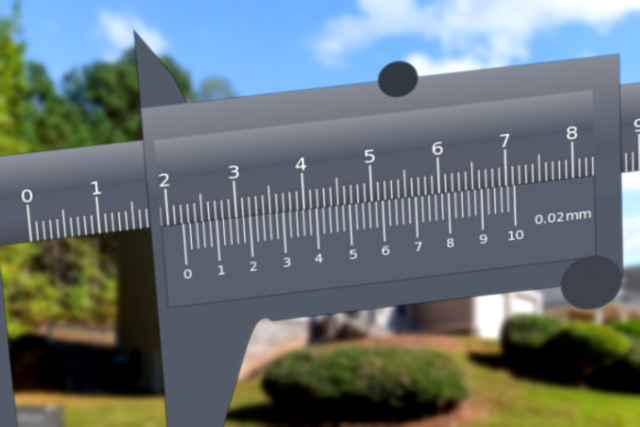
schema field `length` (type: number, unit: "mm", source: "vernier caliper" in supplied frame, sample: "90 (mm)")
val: 22.2 (mm)
